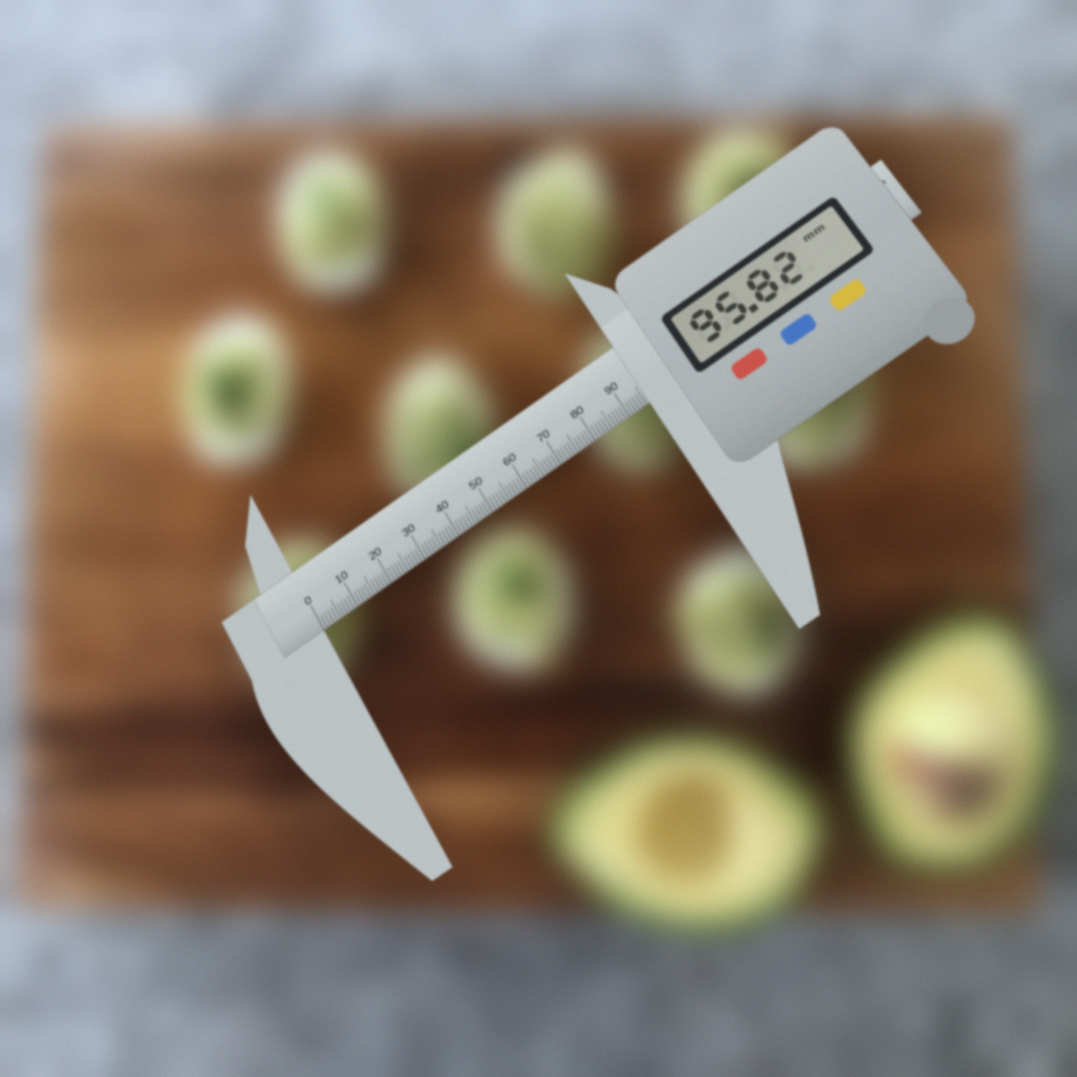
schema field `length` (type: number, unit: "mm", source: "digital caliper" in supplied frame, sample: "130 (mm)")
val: 95.82 (mm)
